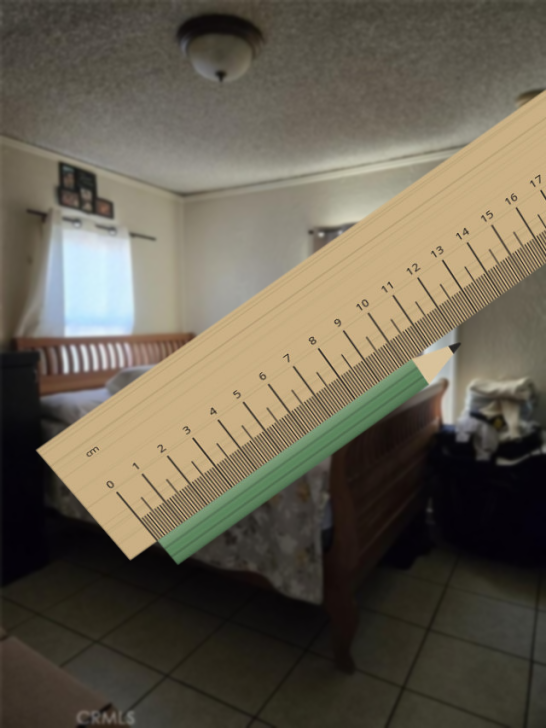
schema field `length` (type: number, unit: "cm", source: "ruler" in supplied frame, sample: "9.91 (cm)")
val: 12 (cm)
